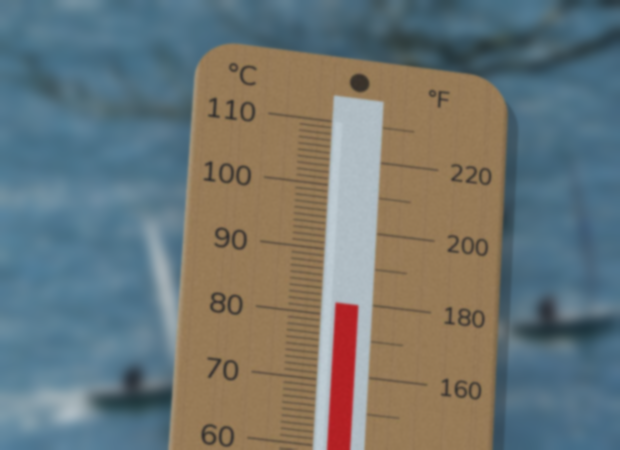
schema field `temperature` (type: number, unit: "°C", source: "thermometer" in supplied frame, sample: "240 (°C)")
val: 82 (°C)
